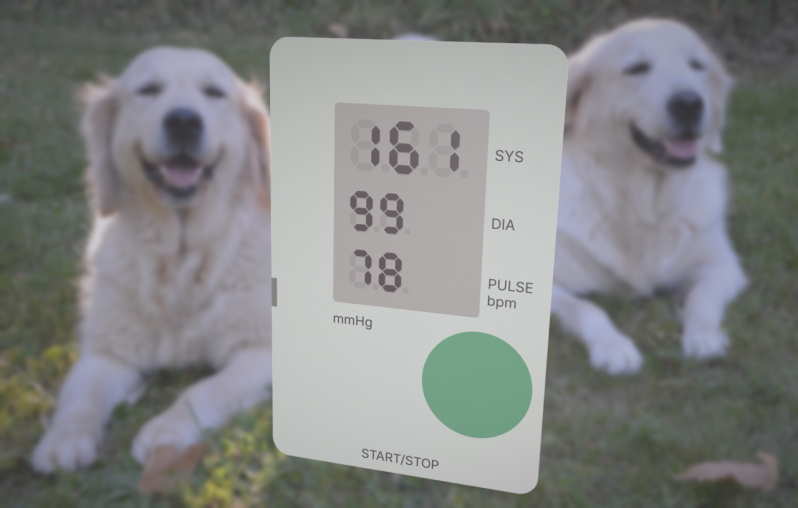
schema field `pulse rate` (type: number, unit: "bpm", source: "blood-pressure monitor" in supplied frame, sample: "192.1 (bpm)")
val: 78 (bpm)
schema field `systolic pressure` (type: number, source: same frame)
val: 161 (mmHg)
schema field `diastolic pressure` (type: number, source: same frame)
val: 99 (mmHg)
